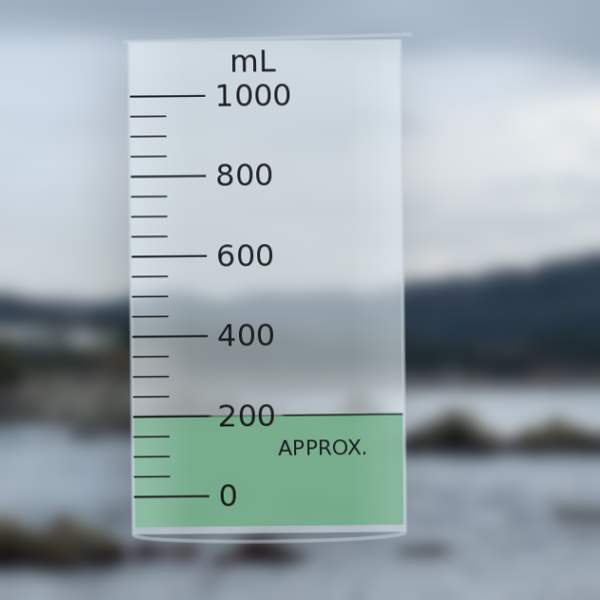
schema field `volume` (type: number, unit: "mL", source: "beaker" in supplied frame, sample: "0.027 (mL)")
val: 200 (mL)
